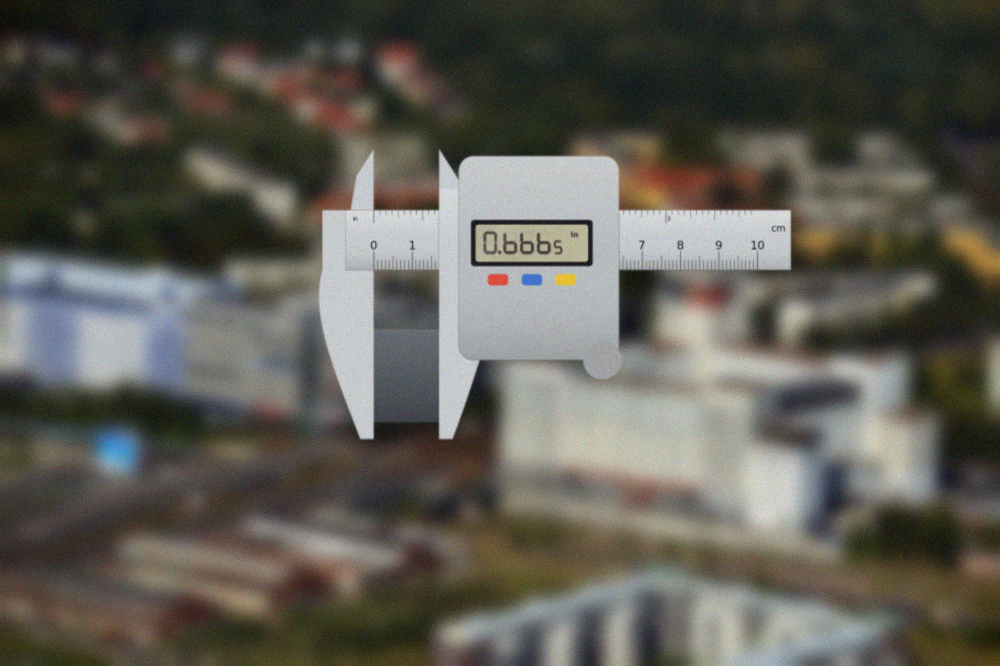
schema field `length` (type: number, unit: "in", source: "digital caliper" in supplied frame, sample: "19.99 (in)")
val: 0.6665 (in)
